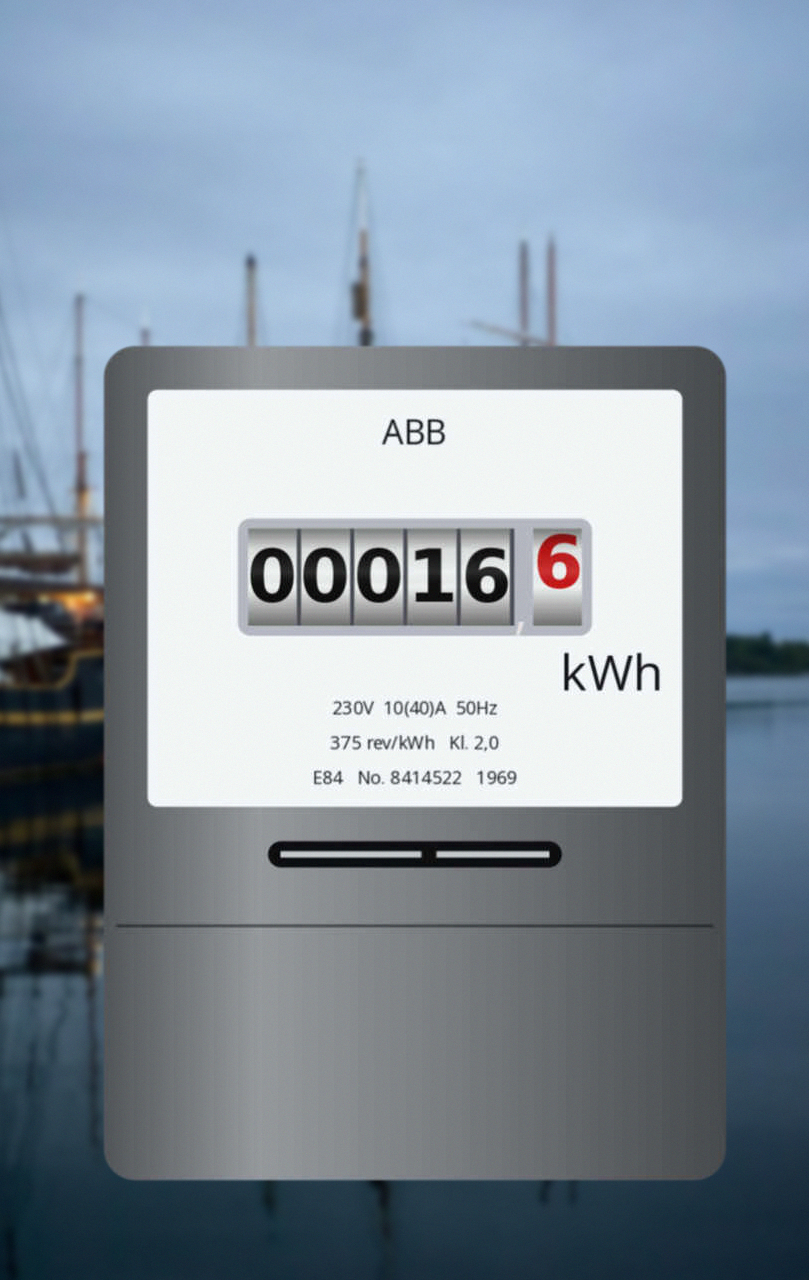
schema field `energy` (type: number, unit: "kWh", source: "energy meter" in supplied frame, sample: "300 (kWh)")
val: 16.6 (kWh)
